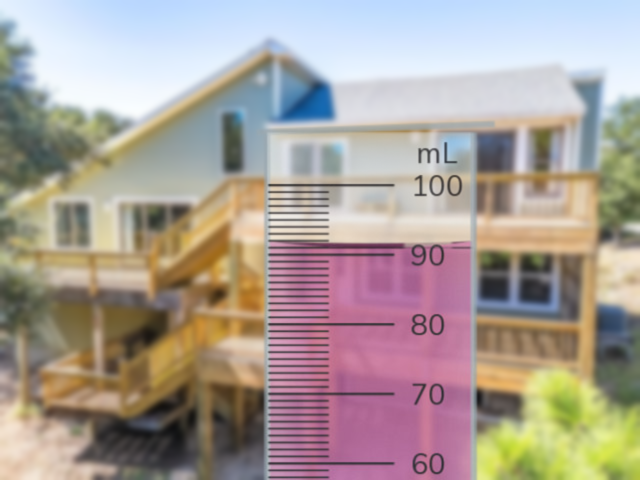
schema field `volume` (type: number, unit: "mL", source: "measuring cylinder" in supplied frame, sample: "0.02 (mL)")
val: 91 (mL)
